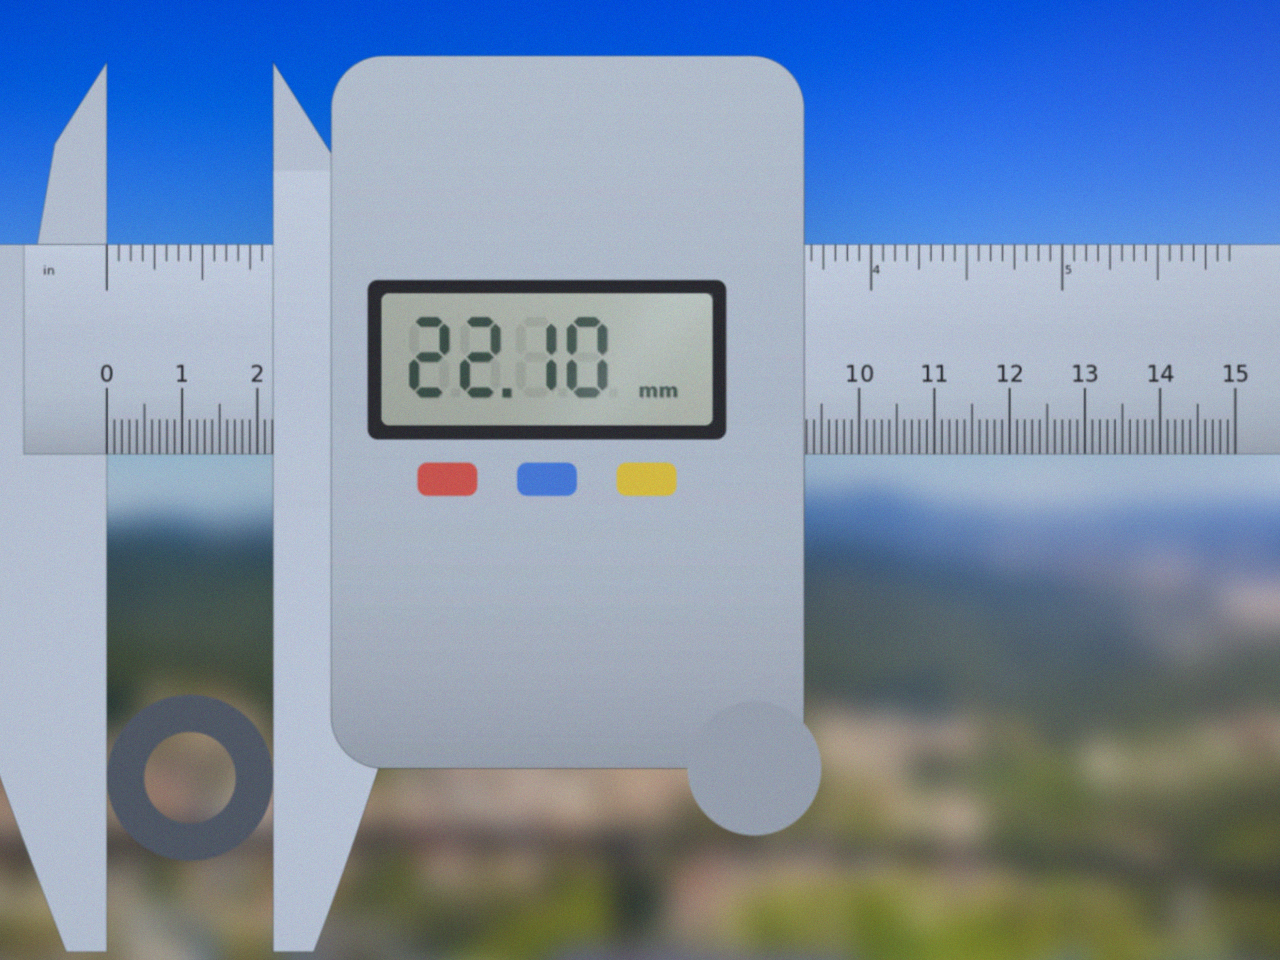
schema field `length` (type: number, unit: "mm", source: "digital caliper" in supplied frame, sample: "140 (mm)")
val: 22.10 (mm)
